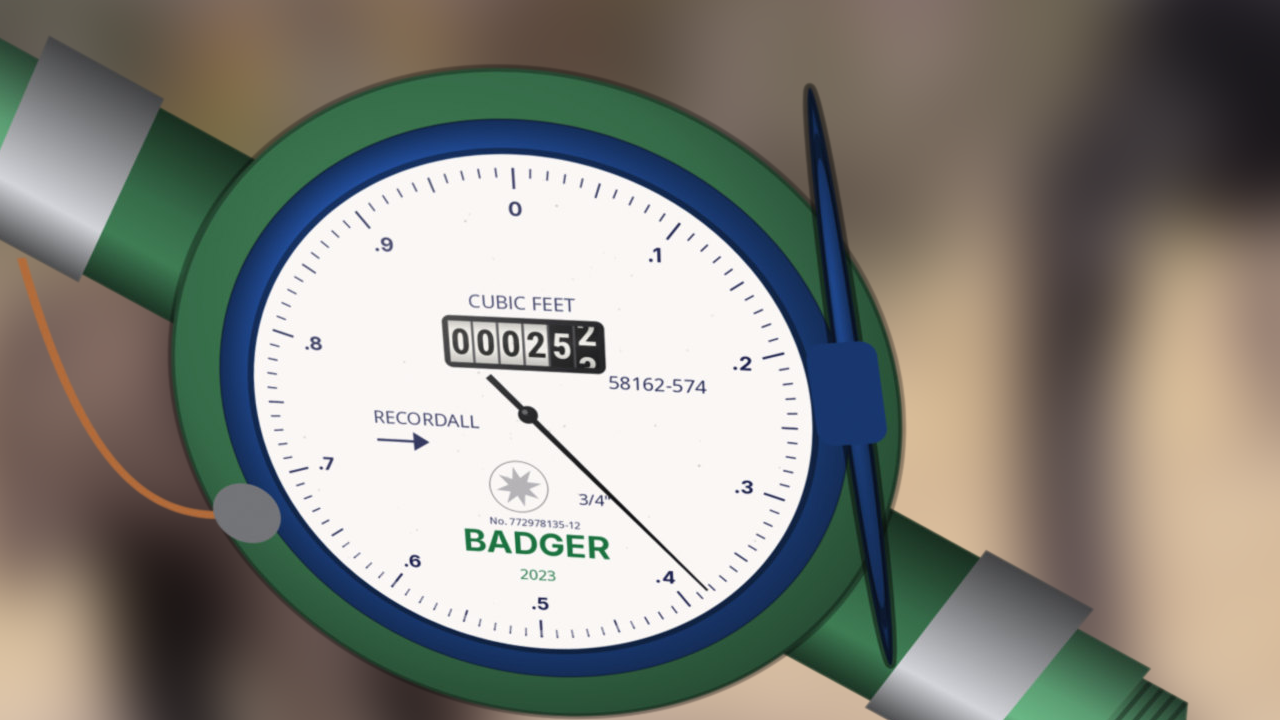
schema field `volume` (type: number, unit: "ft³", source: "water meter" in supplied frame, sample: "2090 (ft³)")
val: 252.38 (ft³)
